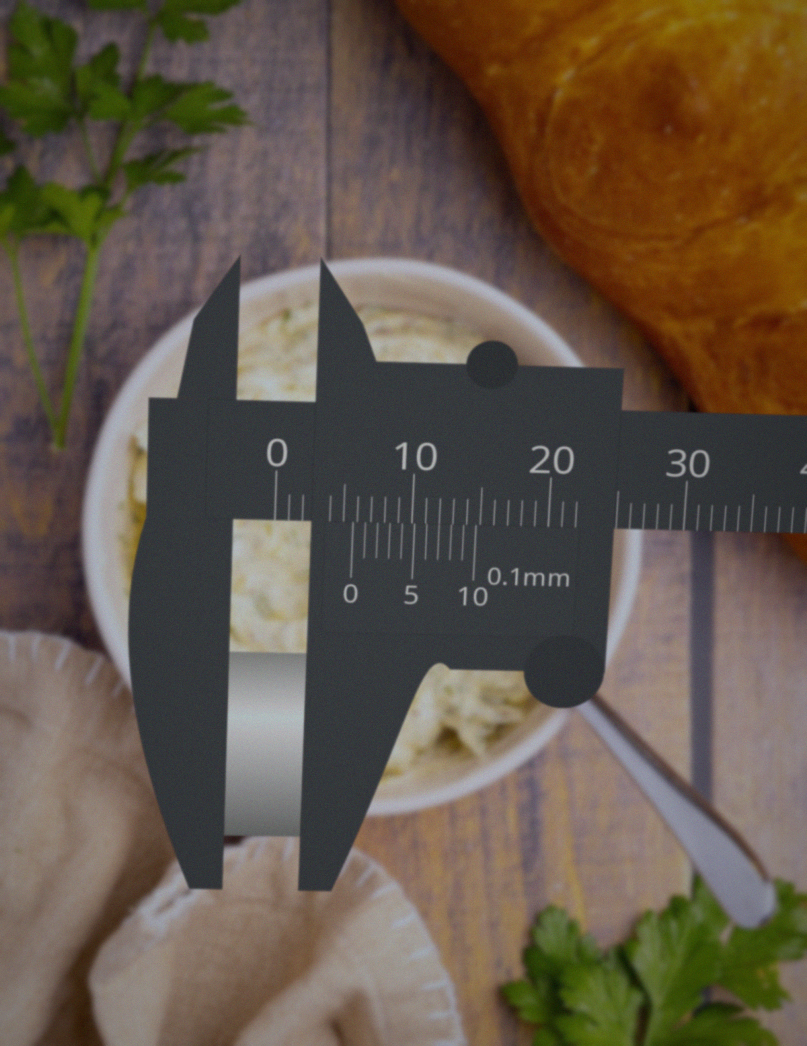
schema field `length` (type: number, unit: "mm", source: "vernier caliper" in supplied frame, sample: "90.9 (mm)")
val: 5.7 (mm)
